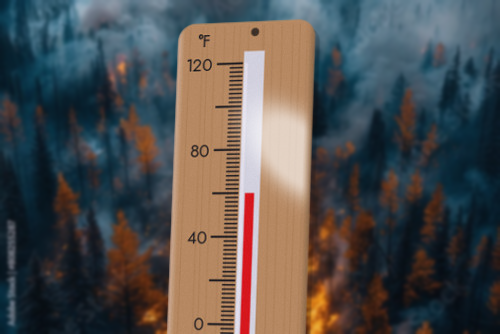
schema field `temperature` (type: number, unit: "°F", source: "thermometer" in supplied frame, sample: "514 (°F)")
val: 60 (°F)
